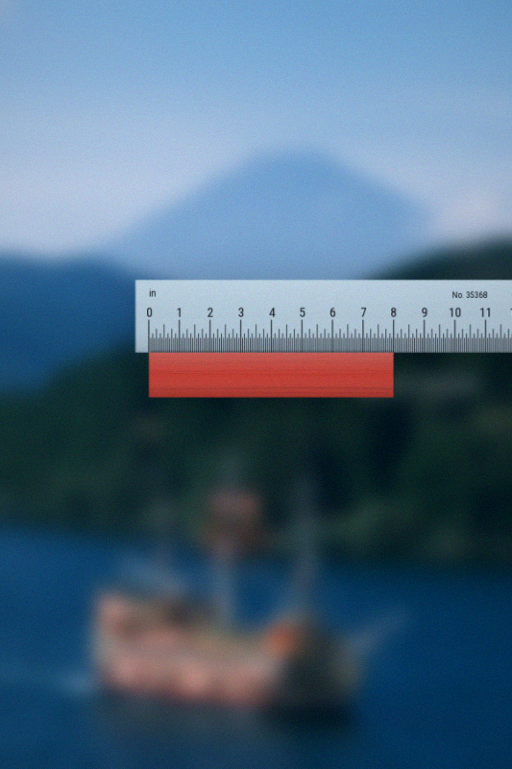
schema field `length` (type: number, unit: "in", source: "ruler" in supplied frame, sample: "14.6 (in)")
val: 8 (in)
